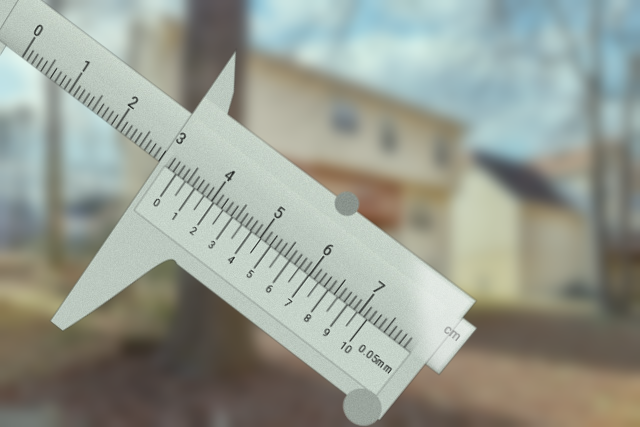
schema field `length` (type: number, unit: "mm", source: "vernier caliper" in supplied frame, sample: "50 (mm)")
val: 32.6 (mm)
